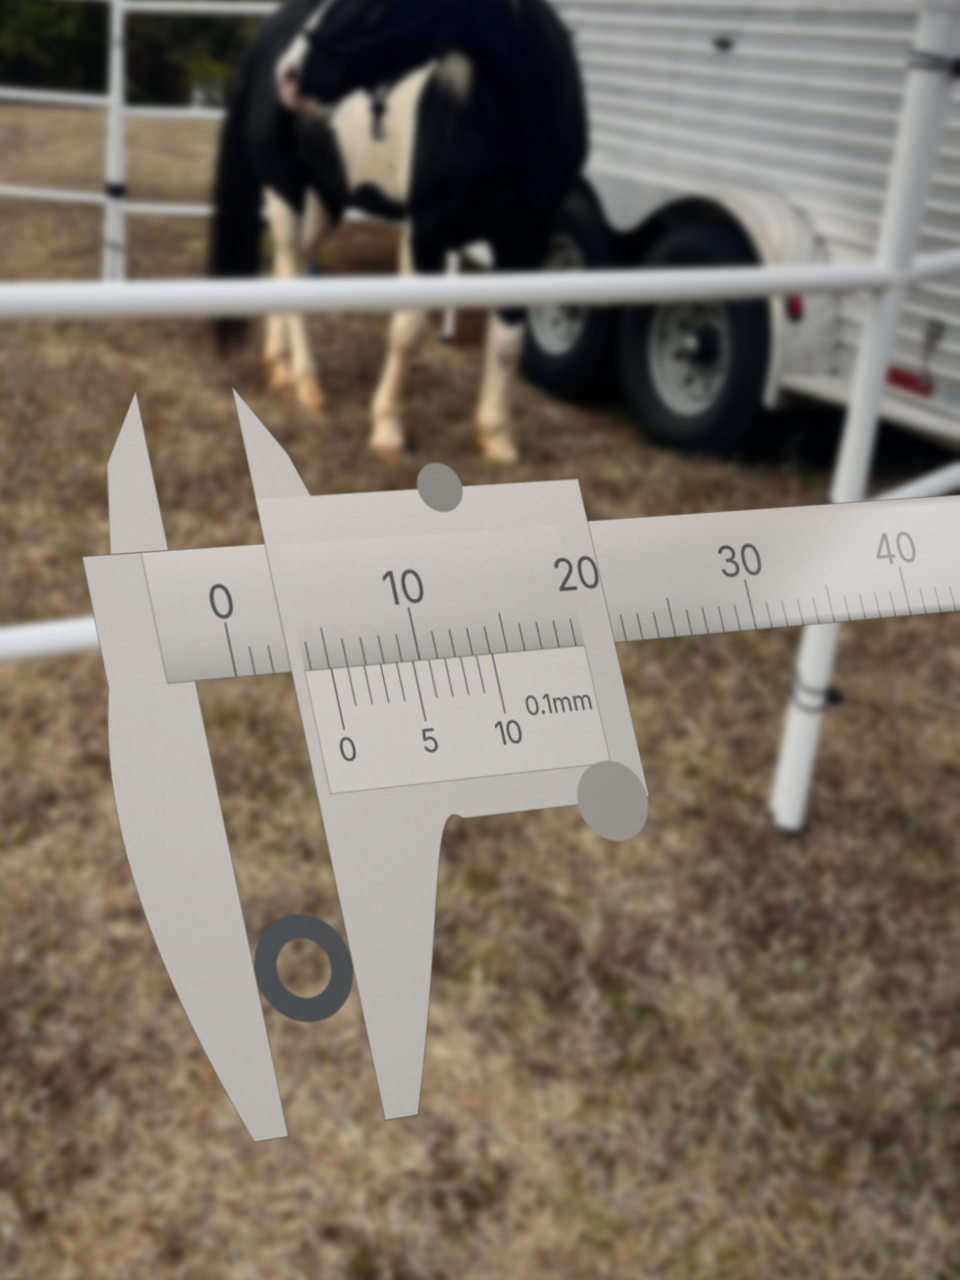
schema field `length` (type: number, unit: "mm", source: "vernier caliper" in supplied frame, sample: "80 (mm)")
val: 5.1 (mm)
